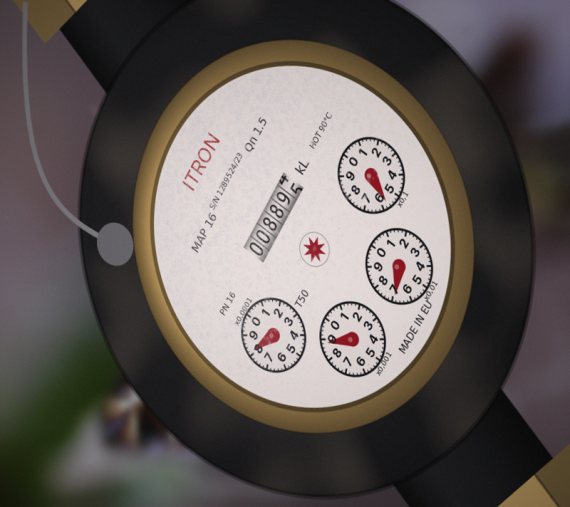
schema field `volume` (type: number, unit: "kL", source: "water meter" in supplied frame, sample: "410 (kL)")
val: 8894.5688 (kL)
